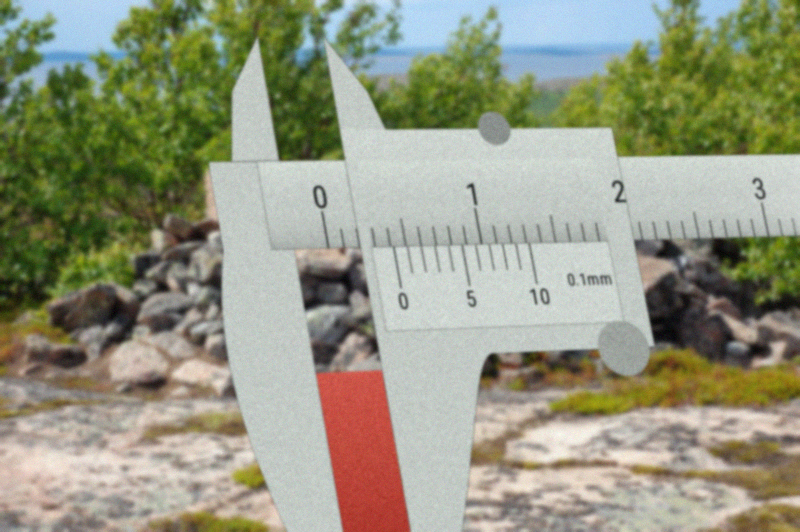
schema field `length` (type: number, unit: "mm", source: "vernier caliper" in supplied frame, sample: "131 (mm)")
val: 4.2 (mm)
